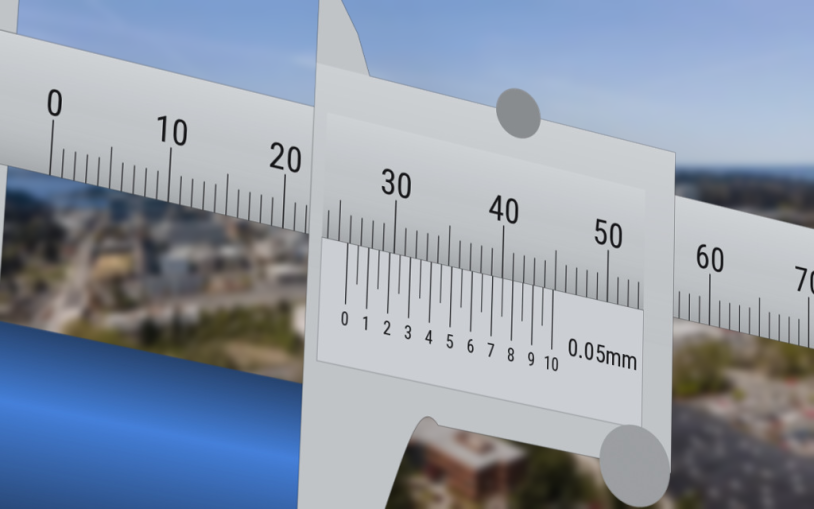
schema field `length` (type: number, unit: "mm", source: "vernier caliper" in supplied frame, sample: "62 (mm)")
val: 25.8 (mm)
